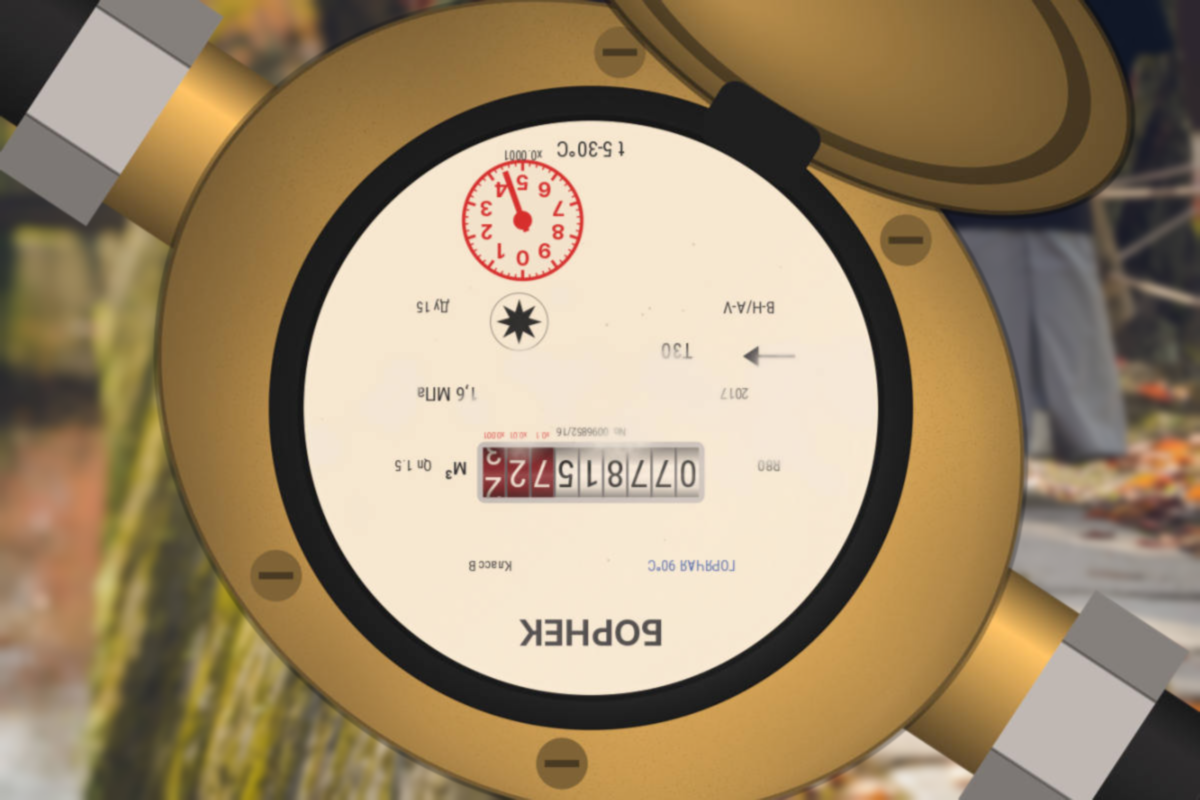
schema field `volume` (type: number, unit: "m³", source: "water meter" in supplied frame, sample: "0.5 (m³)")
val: 77815.7224 (m³)
